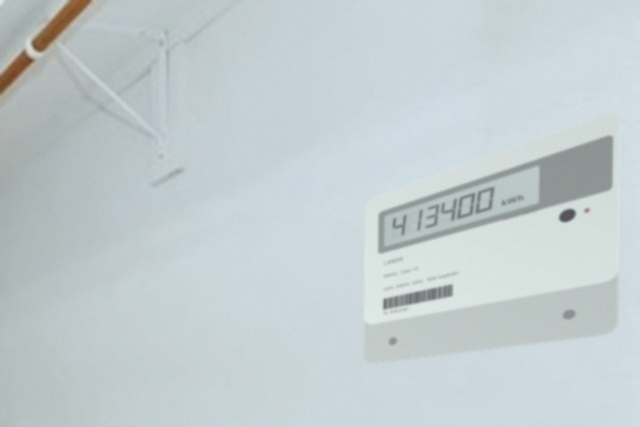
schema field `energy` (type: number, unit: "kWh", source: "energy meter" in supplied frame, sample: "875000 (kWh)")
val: 413400 (kWh)
